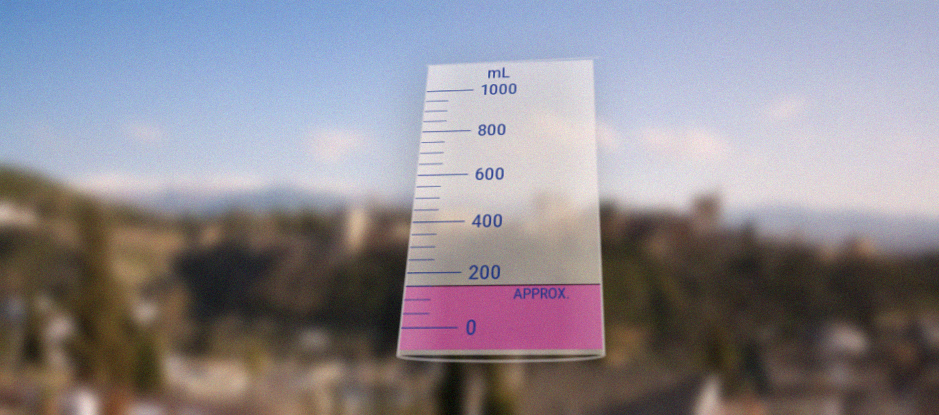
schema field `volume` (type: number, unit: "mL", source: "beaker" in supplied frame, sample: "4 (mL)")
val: 150 (mL)
